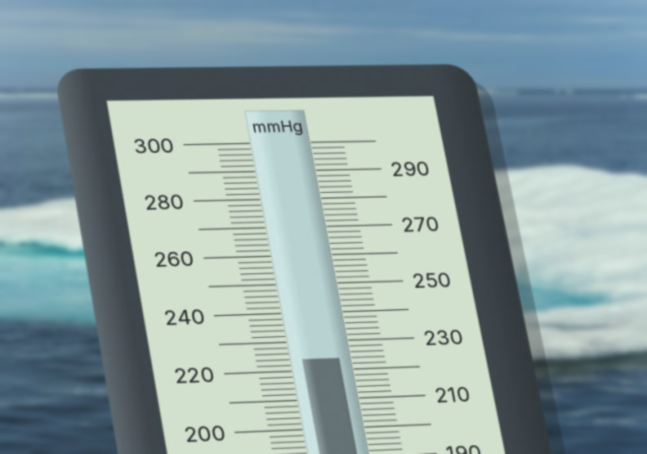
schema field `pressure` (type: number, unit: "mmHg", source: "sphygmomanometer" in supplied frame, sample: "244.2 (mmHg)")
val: 224 (mmHg)
